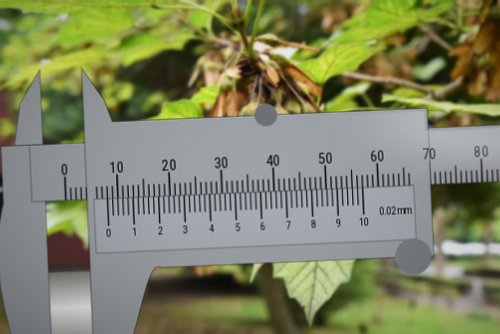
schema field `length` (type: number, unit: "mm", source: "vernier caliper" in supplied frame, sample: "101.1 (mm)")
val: 8.0 (mm)
